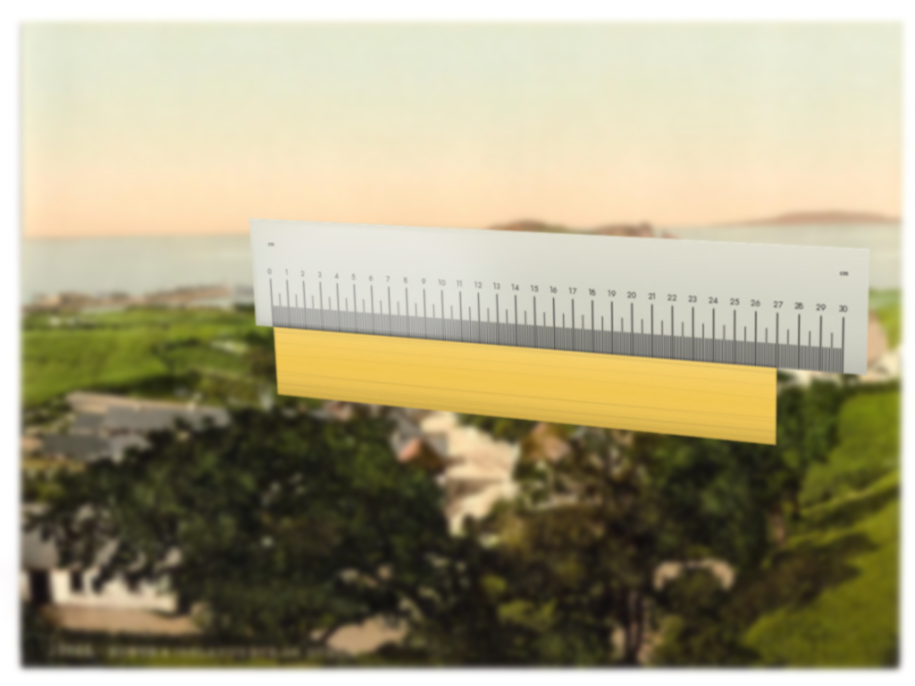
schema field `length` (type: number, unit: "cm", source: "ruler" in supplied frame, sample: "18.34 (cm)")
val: 27 (cm)
